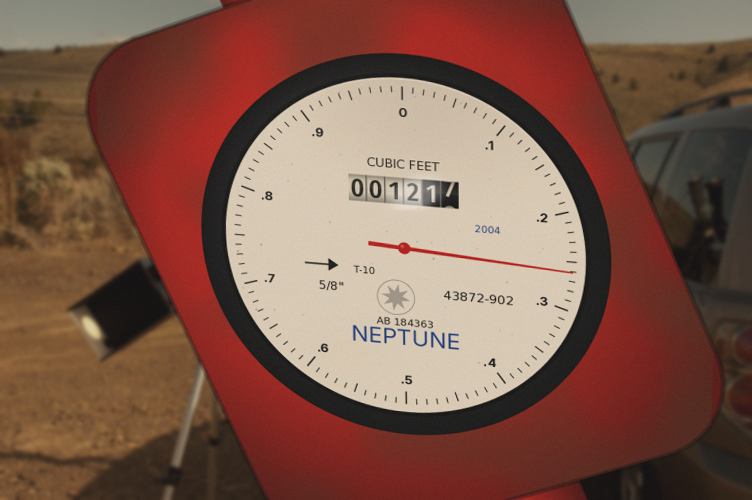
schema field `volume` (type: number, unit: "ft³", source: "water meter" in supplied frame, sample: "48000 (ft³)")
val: 1217.26 (ft³)
